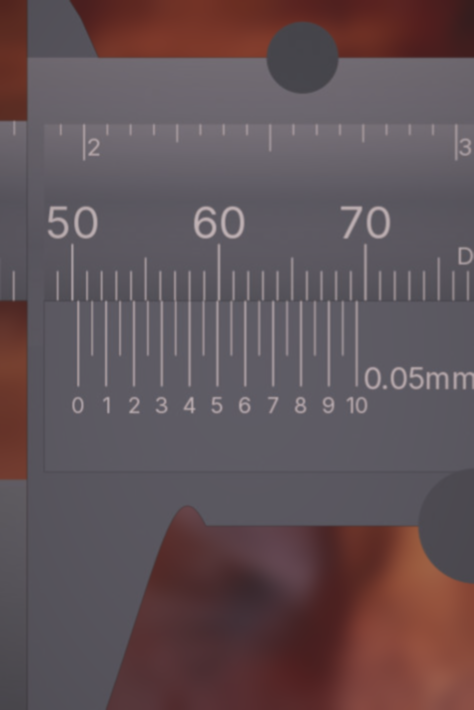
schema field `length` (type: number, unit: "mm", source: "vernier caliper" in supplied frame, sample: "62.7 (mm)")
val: 50.4 (mm)
